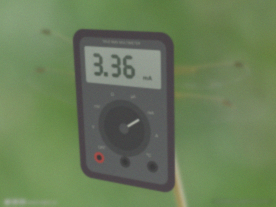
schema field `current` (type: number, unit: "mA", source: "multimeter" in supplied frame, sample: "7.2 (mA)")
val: 3.36 (mA)
